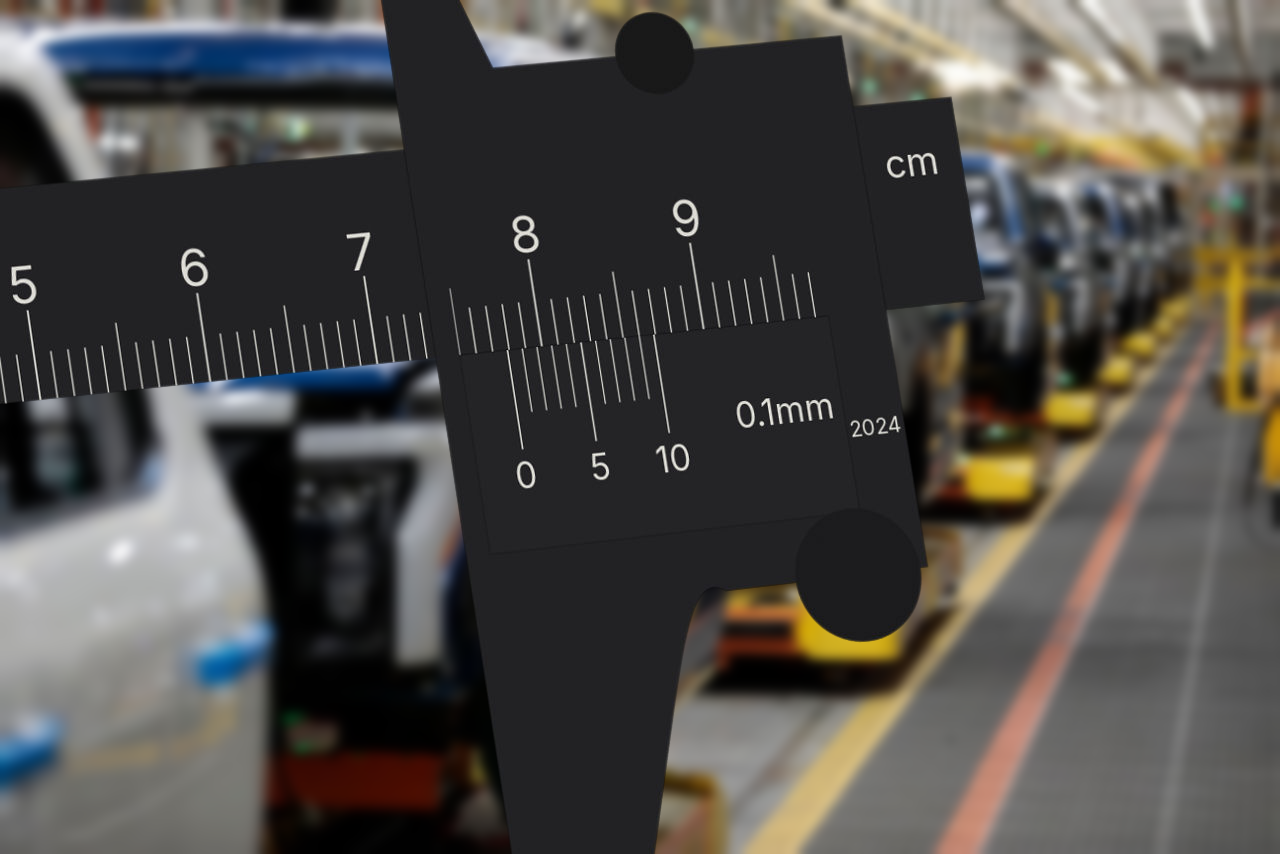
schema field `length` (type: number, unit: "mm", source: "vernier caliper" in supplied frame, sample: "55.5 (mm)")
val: 77.9 (mm)
